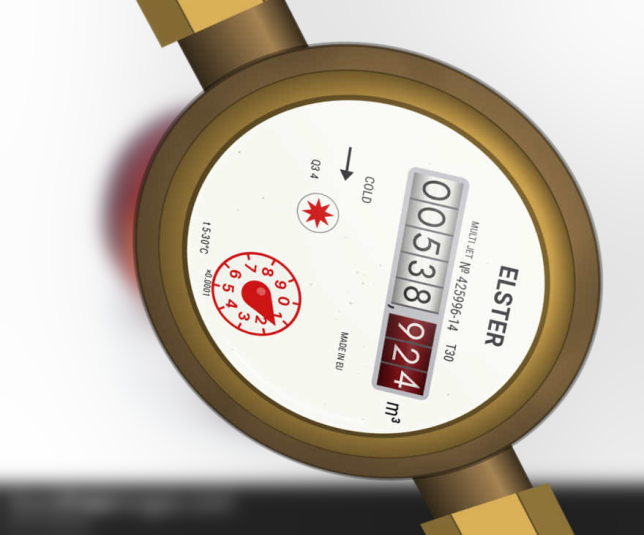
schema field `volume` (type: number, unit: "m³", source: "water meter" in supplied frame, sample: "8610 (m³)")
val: 538.9241 (m³)
